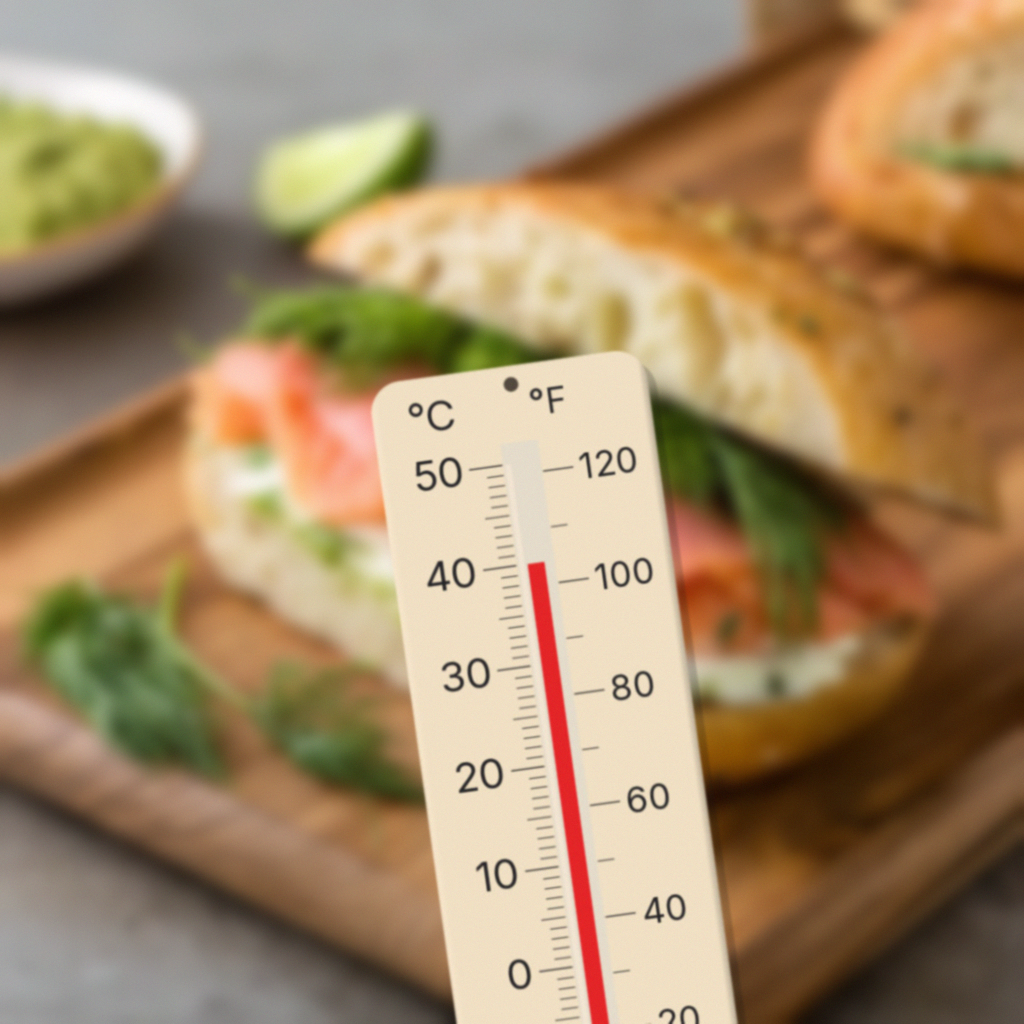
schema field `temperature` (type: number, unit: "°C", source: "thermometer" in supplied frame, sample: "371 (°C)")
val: 40 (°C)
